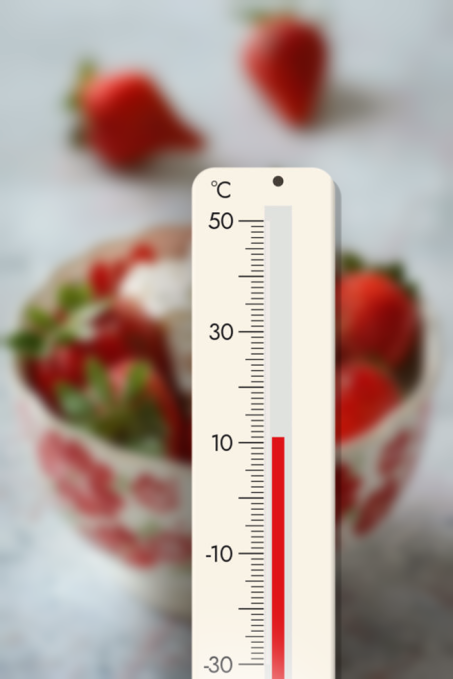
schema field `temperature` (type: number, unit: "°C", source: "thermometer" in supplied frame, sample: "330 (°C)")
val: 11 (°C)
